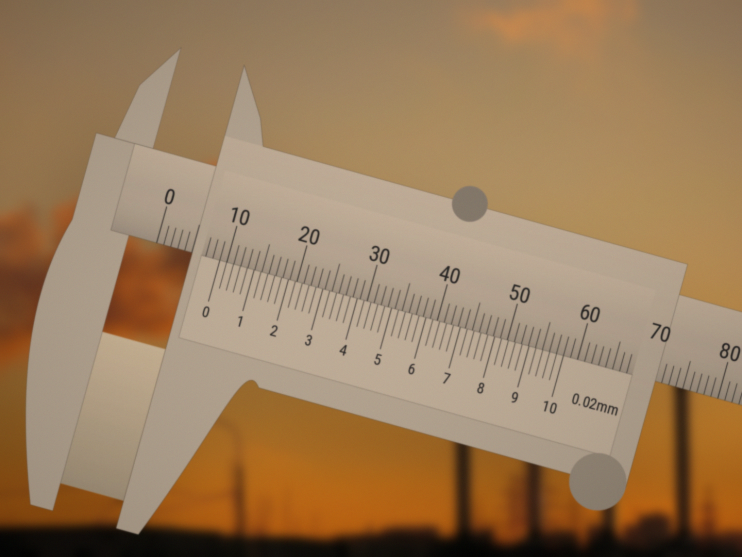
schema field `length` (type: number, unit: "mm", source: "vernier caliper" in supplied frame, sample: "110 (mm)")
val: 9.0 (mm)
